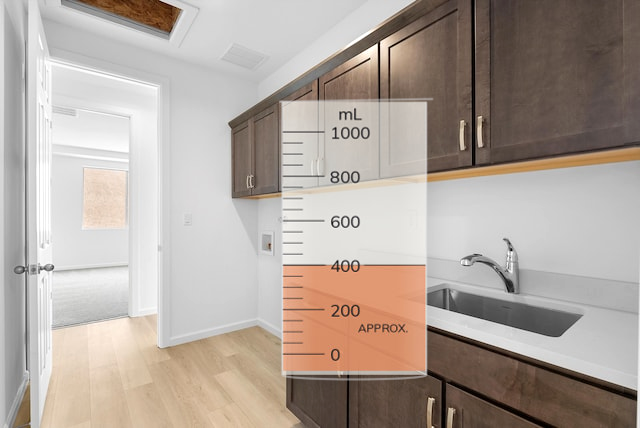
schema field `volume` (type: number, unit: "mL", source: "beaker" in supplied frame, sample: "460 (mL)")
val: 400 (mL)
